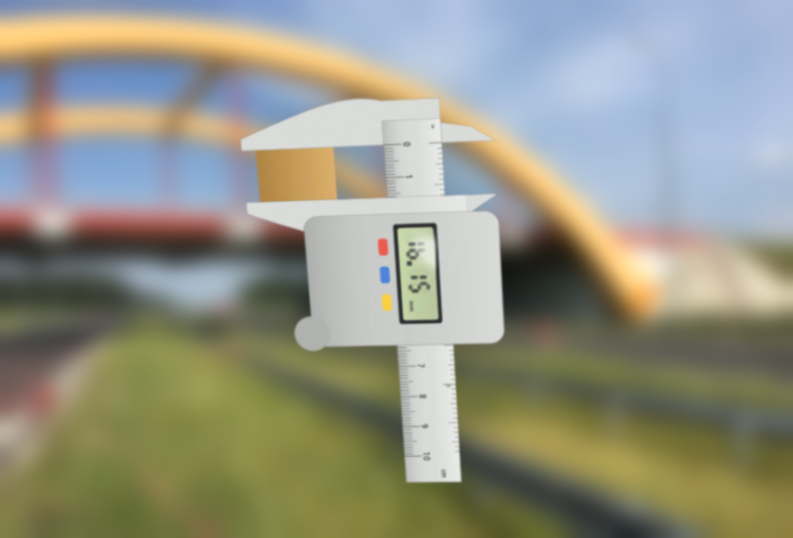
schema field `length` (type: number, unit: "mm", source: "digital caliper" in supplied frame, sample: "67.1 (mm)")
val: 16.15 (mm)
